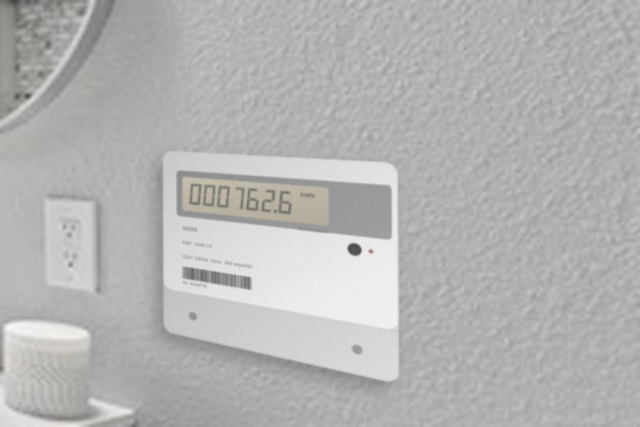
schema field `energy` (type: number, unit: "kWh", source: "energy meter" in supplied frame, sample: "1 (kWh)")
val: 762.6 (kWh)
